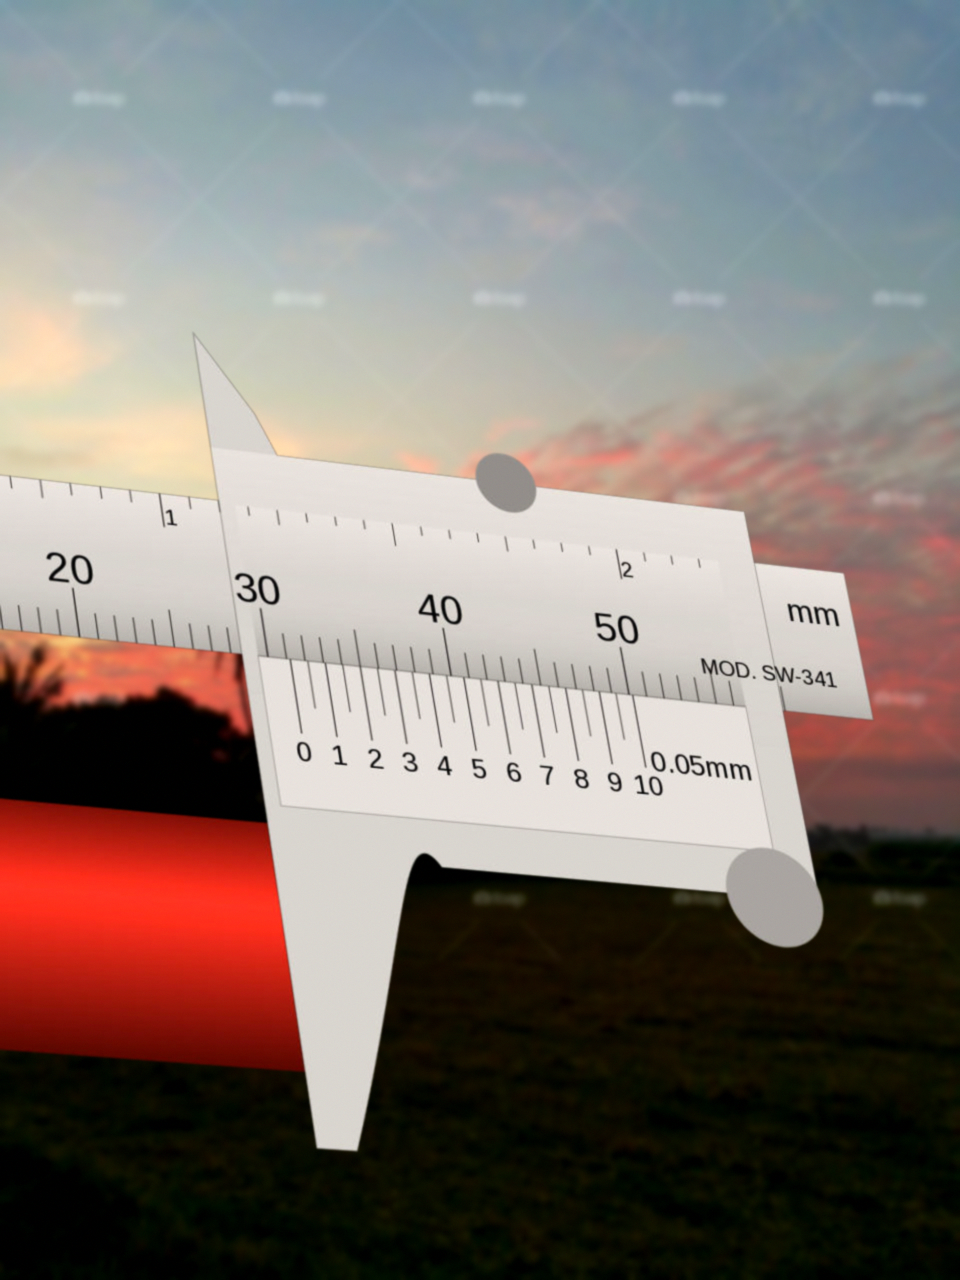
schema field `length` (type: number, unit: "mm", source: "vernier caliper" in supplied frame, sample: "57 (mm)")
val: 31.2 (mm)
